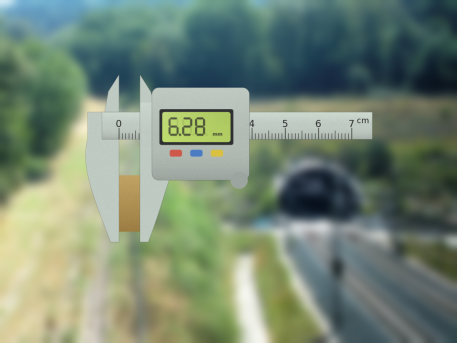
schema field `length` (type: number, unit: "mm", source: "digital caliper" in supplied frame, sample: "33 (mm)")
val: 6.28 (mm)
